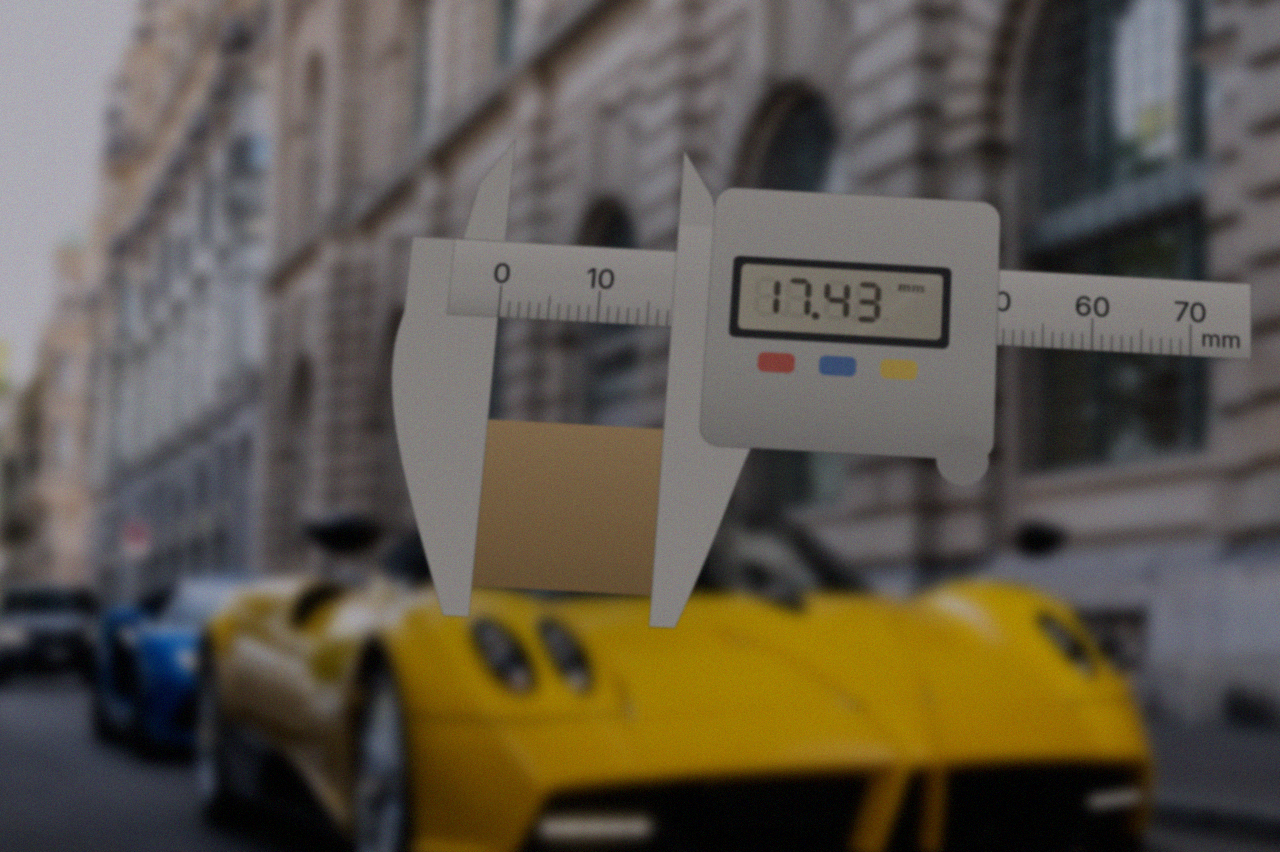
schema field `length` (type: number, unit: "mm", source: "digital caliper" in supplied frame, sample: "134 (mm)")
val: 17.43 (mm)
